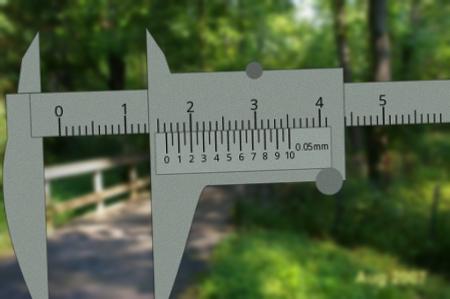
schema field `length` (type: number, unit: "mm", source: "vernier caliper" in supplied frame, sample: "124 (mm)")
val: 16.2 (mm)
